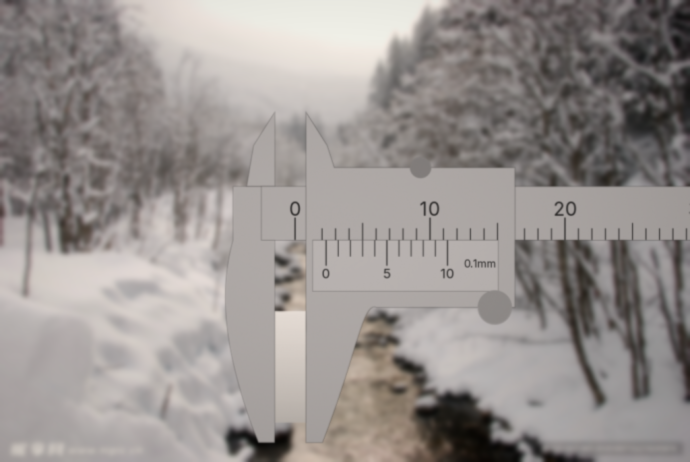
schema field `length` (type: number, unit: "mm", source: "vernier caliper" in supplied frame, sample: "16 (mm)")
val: 2.3 (mm)
